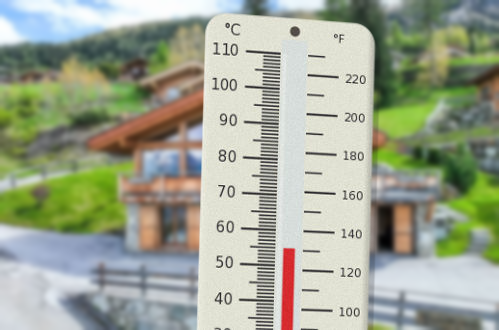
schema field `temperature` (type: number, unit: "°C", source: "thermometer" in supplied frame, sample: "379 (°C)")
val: 55 (°C)
